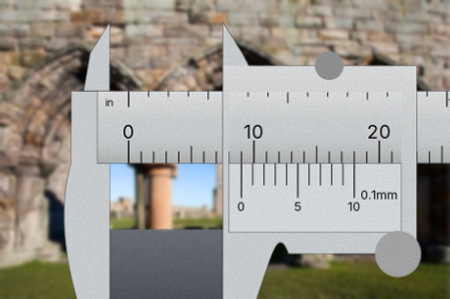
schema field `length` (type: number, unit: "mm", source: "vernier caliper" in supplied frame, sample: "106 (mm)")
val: 9.0 (mm)
